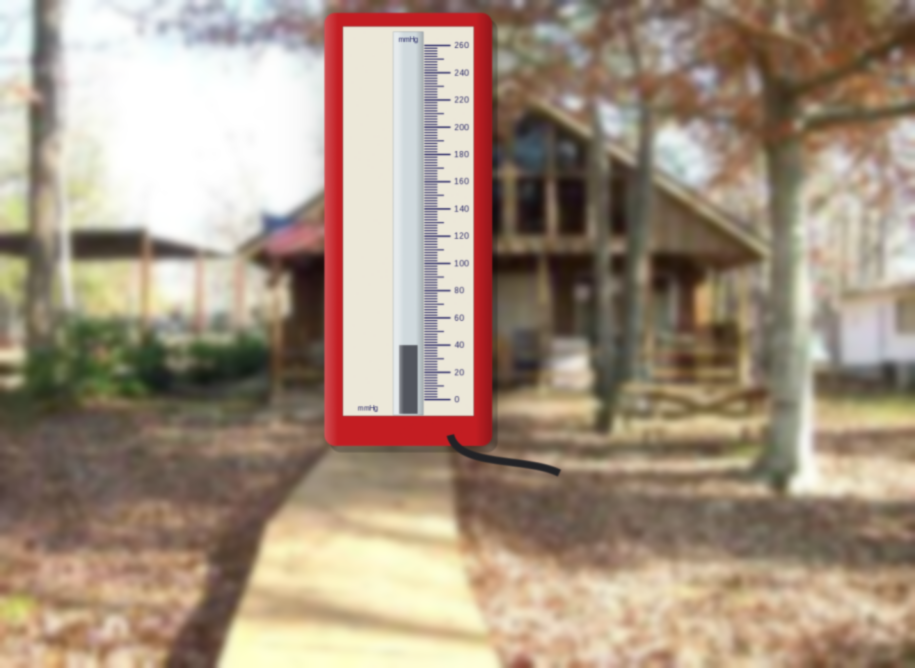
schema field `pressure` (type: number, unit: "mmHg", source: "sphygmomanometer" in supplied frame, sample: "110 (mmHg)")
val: 40 (mmHg)
